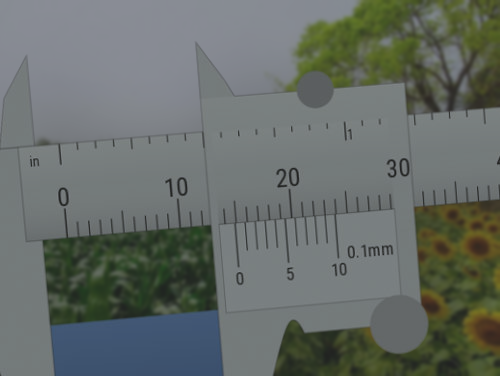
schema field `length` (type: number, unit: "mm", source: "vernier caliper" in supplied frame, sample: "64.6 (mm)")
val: 14.9 (mm)
